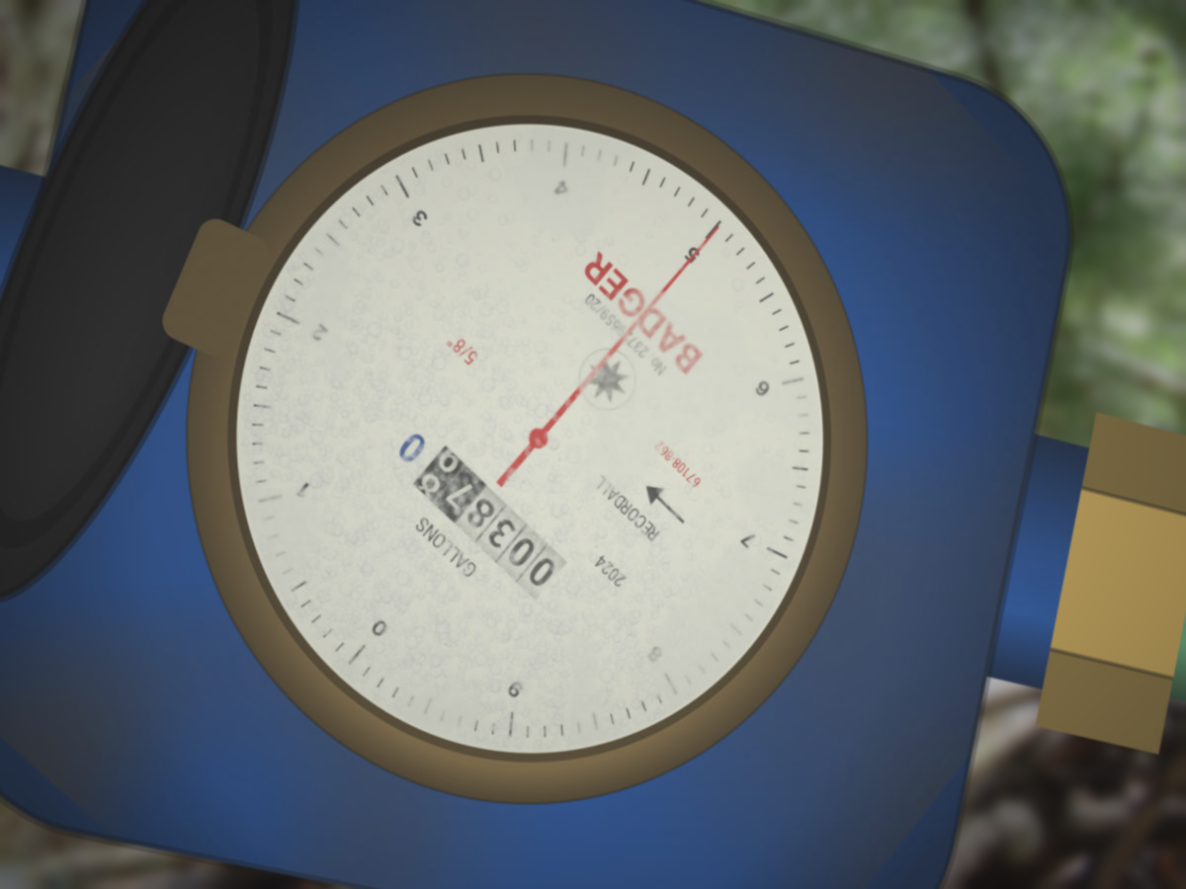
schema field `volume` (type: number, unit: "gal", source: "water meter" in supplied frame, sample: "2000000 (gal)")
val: 38785.0 (gal)
